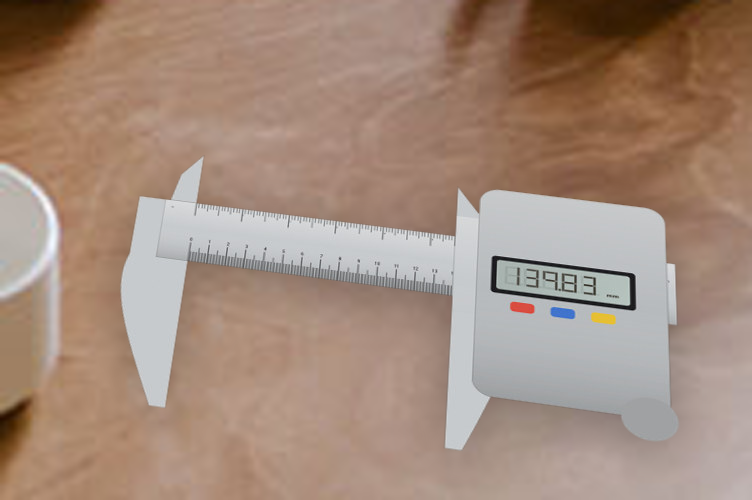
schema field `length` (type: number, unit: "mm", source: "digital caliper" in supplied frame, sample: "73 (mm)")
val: 139.83 (mm)
